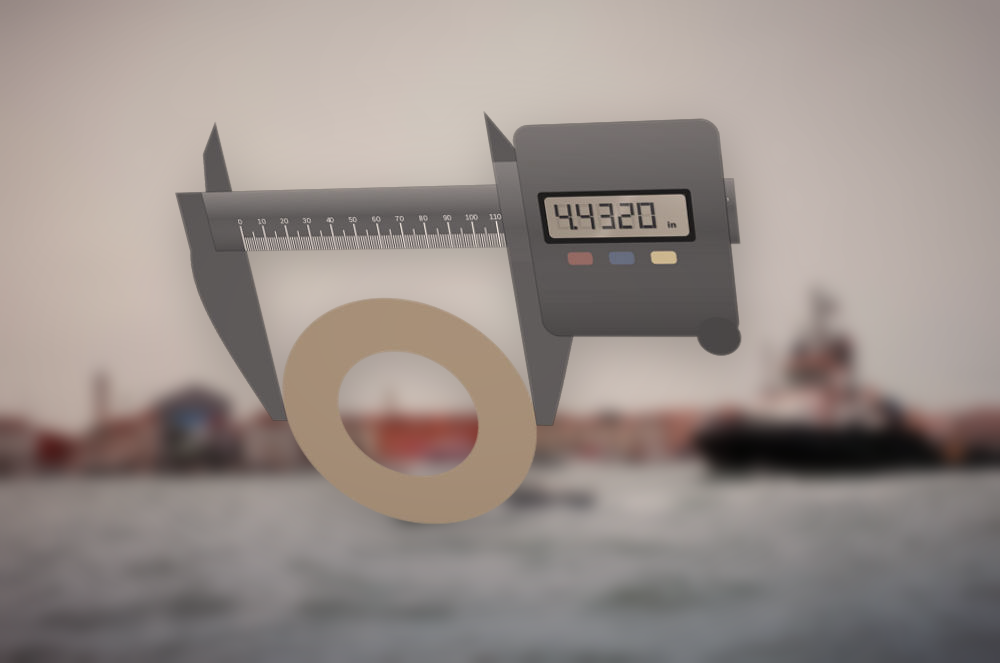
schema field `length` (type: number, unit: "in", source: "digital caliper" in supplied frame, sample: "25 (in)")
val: 4.4320 (in)
